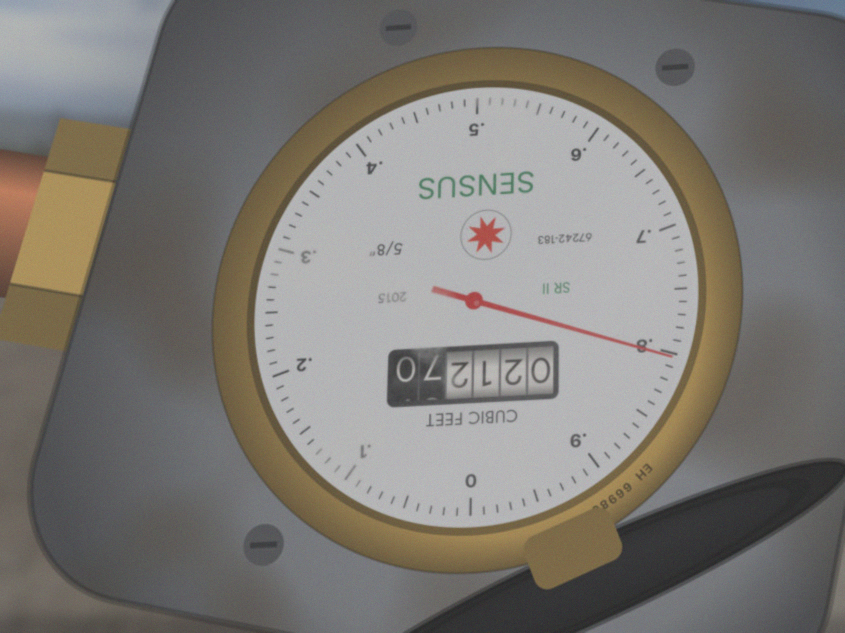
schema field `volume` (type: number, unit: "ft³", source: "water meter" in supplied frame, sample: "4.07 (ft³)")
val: 21269.80 (ft³)
